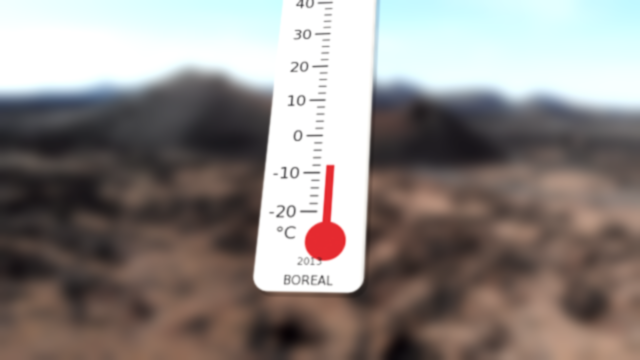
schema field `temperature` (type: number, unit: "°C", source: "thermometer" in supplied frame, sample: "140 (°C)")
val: -8 (°C)
